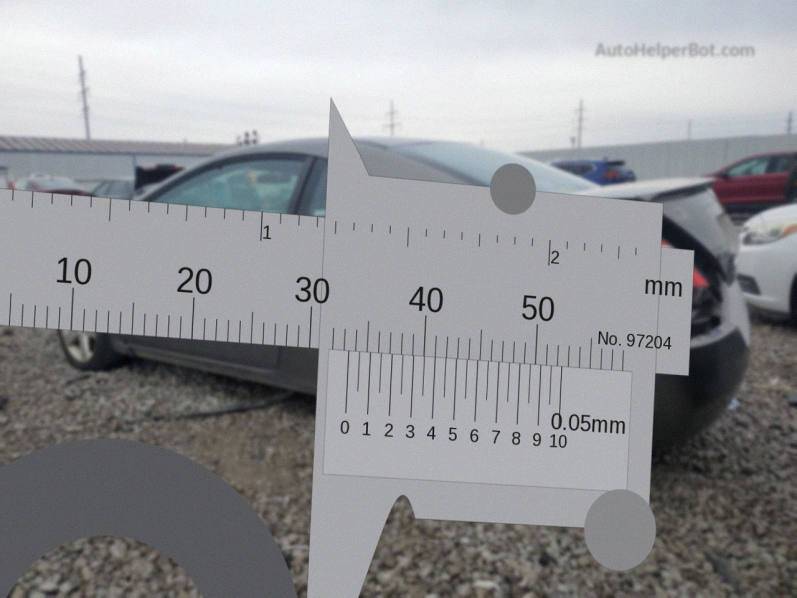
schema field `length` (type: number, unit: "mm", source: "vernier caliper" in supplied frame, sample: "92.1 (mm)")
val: 33.4 (mm)
